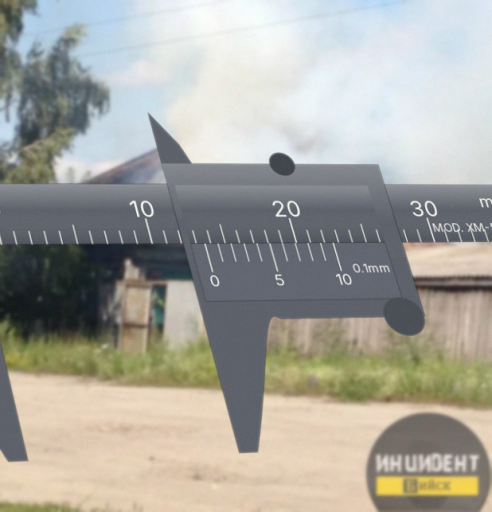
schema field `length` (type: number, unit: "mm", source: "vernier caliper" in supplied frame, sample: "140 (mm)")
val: 13.6 (mm)
